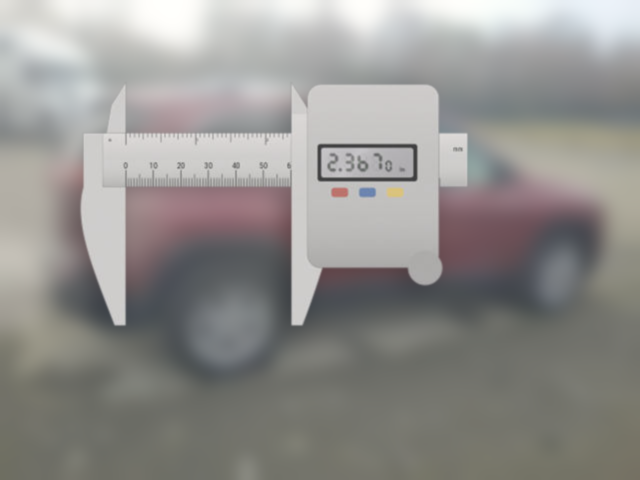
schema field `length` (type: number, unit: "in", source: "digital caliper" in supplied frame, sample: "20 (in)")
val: 2.3670 (in)
